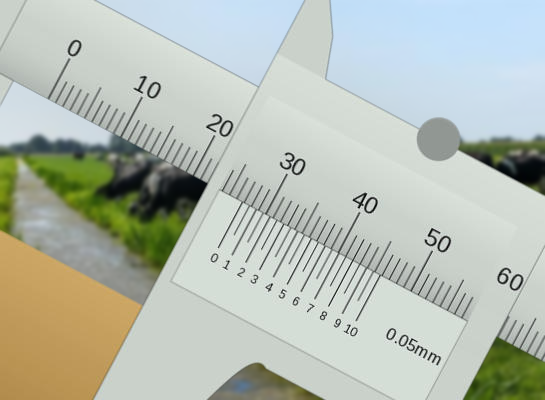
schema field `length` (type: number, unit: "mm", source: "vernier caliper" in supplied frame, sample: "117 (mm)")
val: 26.8 (mm)
